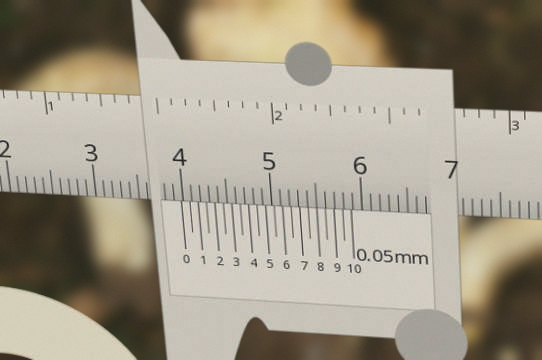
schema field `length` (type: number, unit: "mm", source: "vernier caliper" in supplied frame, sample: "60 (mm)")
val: 39.8 (mm)
